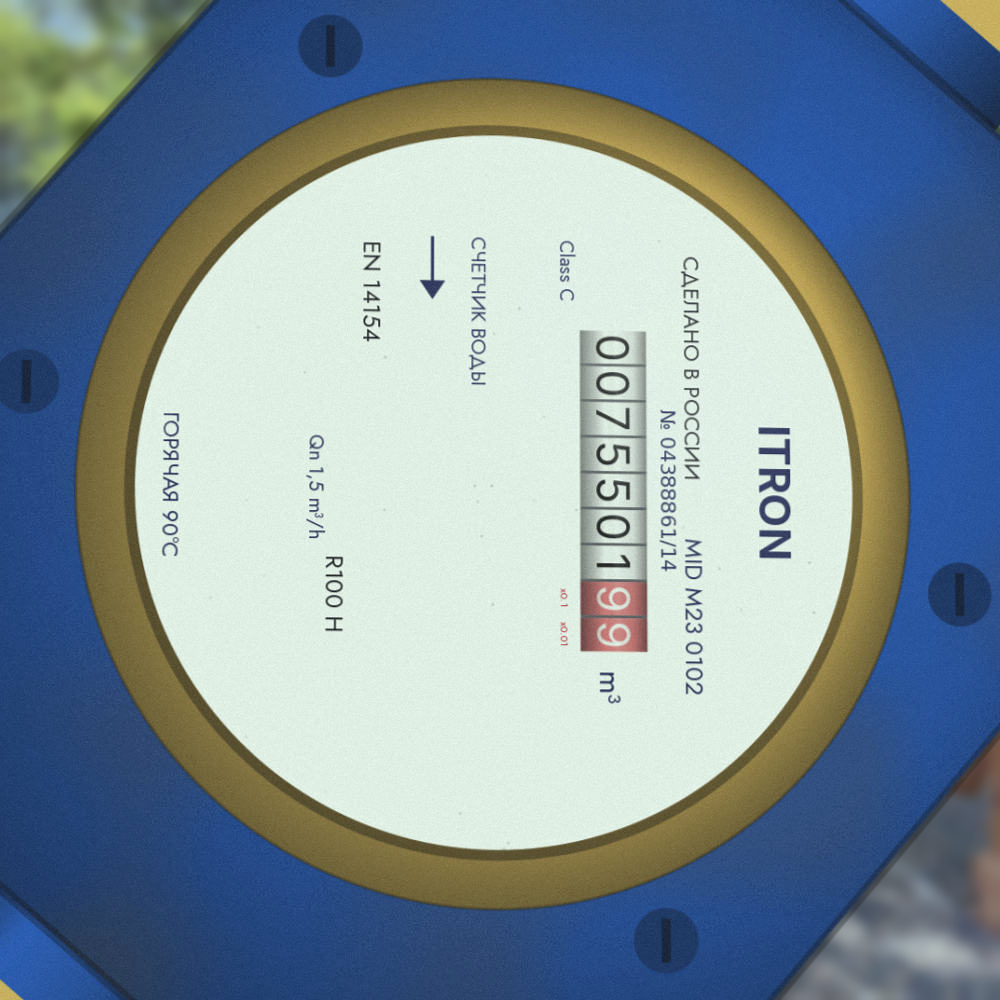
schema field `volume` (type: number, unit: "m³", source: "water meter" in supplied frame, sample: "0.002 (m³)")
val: 75501.99 (m³)
